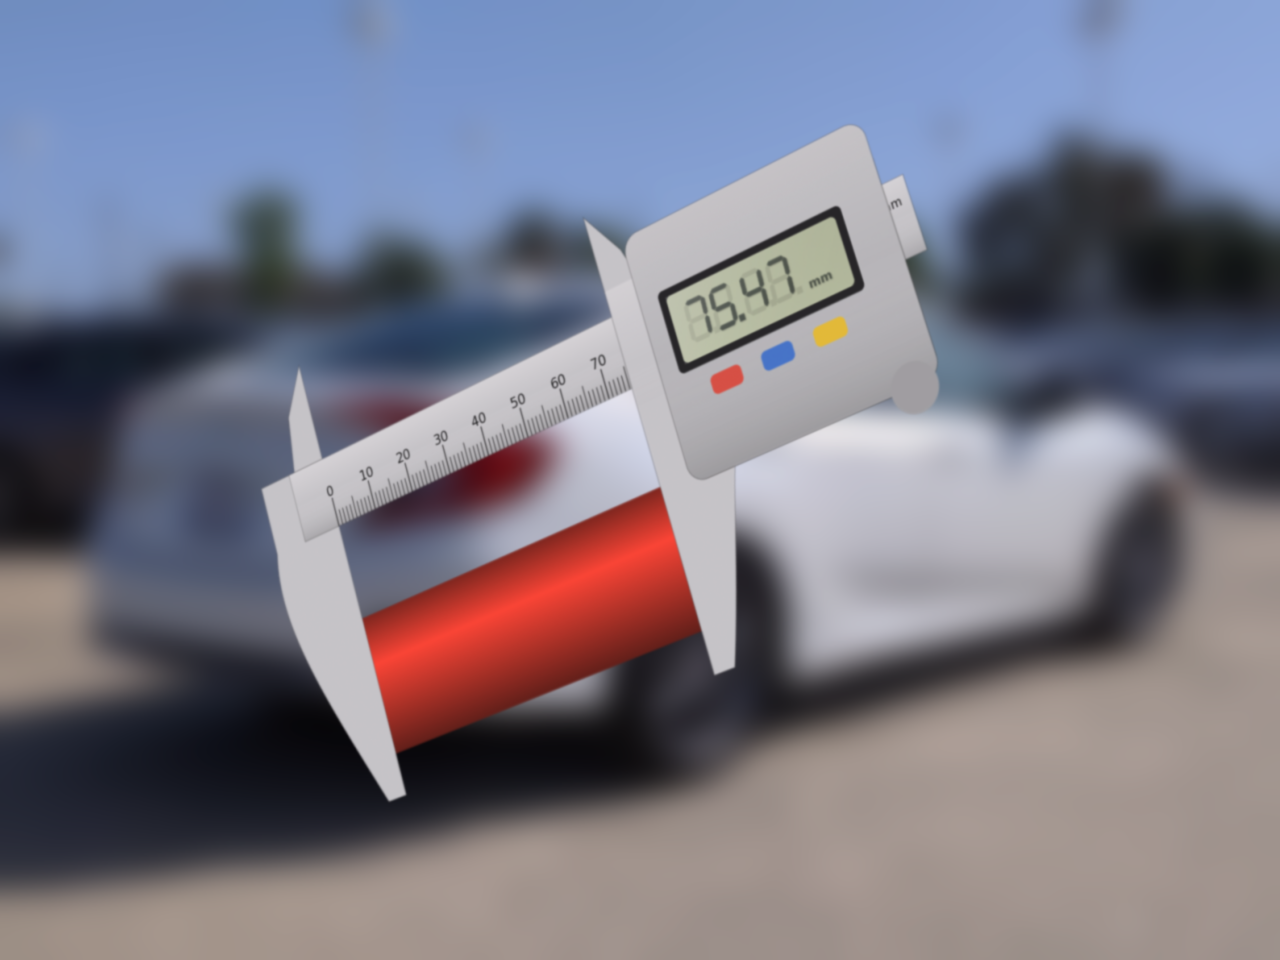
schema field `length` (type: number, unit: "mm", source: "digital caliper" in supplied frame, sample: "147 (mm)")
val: 75.47 (mm)
